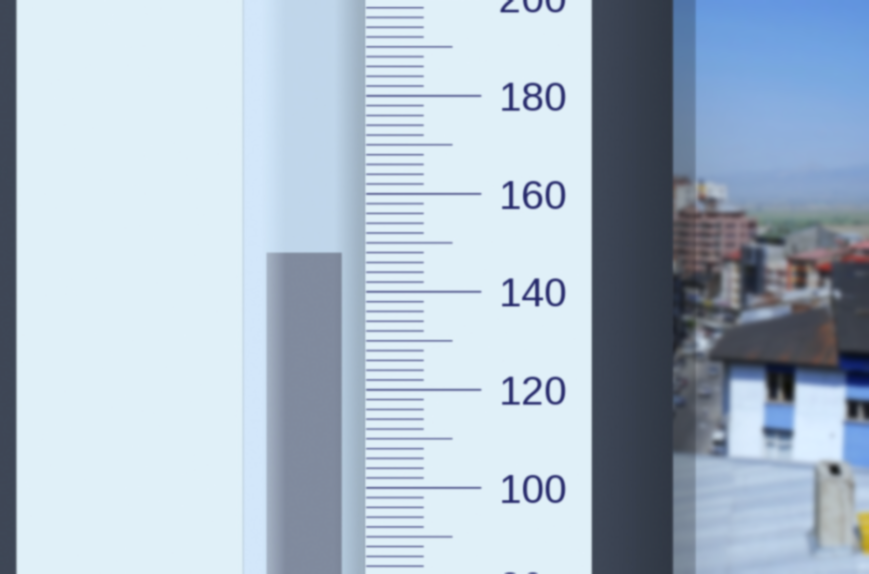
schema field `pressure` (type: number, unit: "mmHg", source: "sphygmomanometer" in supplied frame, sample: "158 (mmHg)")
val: 148 (mmHg)
